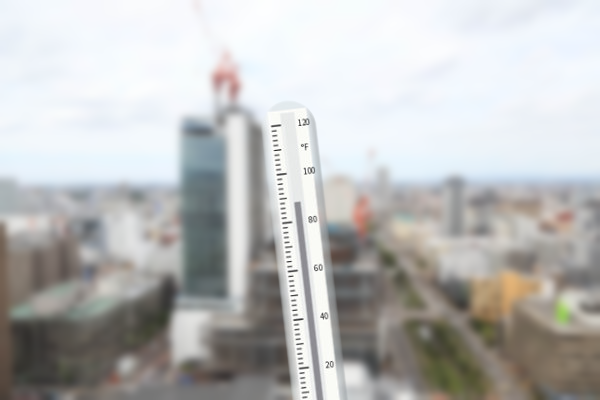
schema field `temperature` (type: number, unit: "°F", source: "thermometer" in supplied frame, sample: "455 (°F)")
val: 88 (°F)
